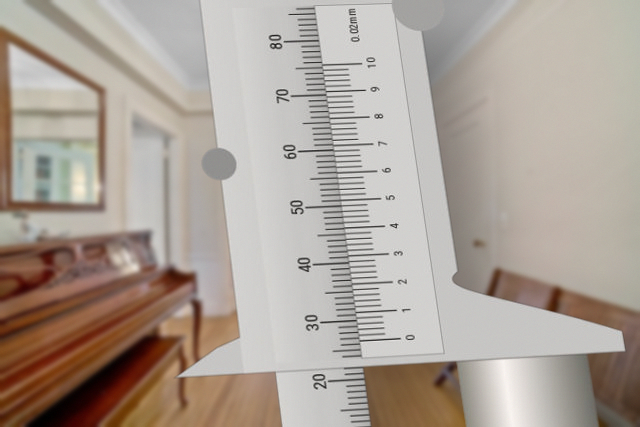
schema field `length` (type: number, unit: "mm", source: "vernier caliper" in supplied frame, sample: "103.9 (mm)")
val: 26.5 (mm)
